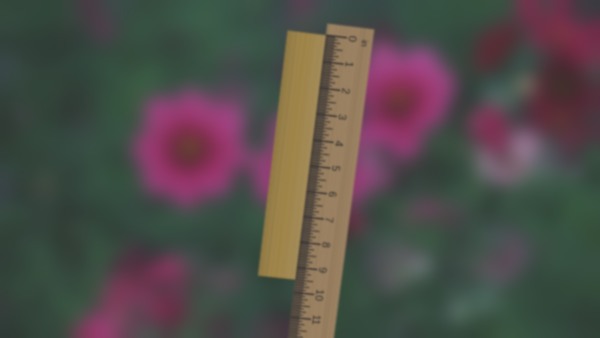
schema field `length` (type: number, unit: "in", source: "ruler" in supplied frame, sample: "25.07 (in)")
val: 9.5 (in)
